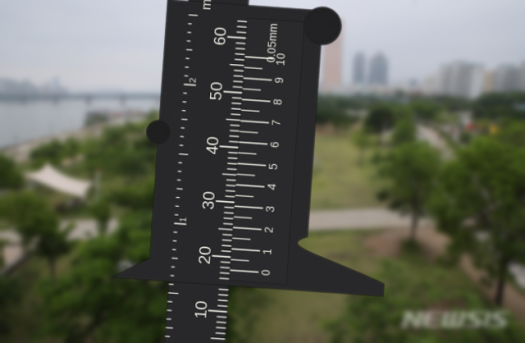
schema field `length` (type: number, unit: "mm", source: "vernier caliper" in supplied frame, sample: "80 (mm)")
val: 17.6 (mm)
